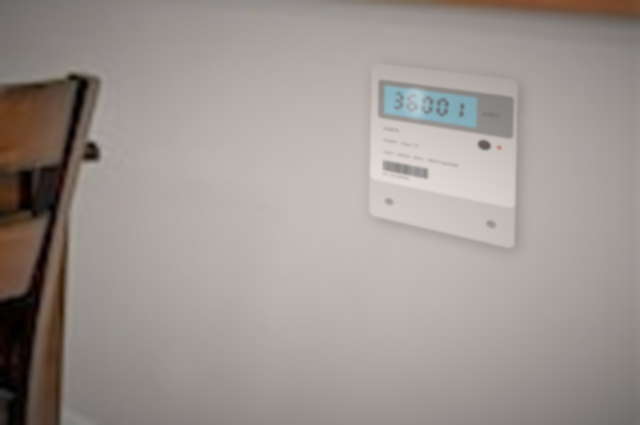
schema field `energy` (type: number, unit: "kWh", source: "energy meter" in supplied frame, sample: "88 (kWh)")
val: 36001 (kWh)
